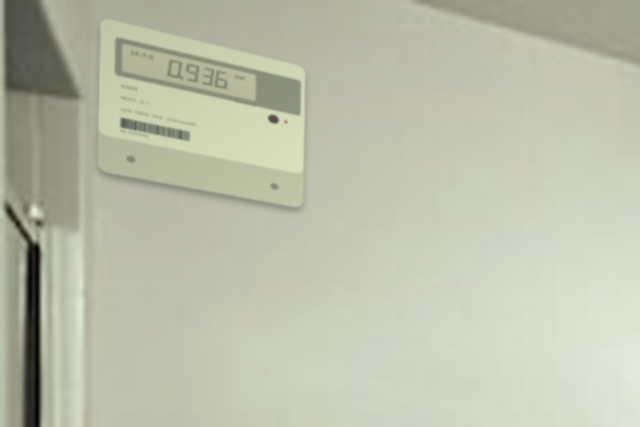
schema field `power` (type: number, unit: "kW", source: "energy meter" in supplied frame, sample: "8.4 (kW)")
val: 0.936 (kW)
